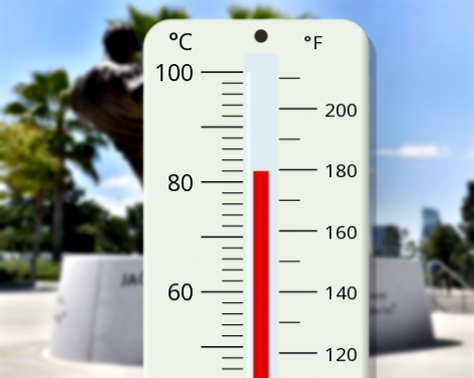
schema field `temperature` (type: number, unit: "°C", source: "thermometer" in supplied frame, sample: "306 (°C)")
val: 82 (°C)
